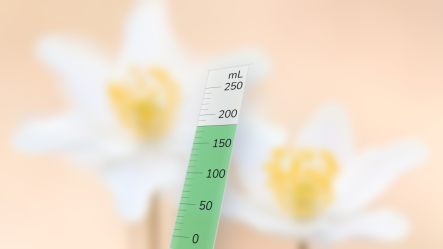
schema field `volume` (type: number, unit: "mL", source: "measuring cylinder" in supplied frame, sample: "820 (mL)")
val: 180 (mL)
